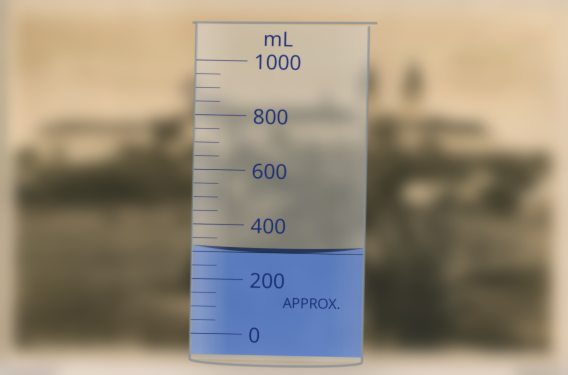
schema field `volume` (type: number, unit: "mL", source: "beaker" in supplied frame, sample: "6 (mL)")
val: 300 (mL)
